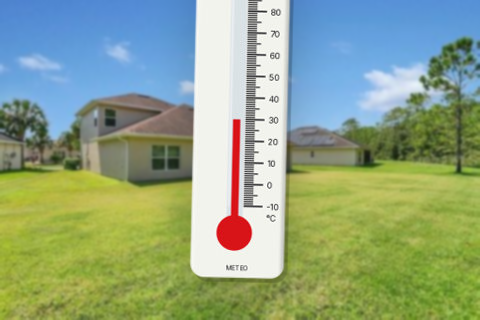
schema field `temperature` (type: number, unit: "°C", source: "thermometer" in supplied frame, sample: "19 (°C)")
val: 30 (°C)
